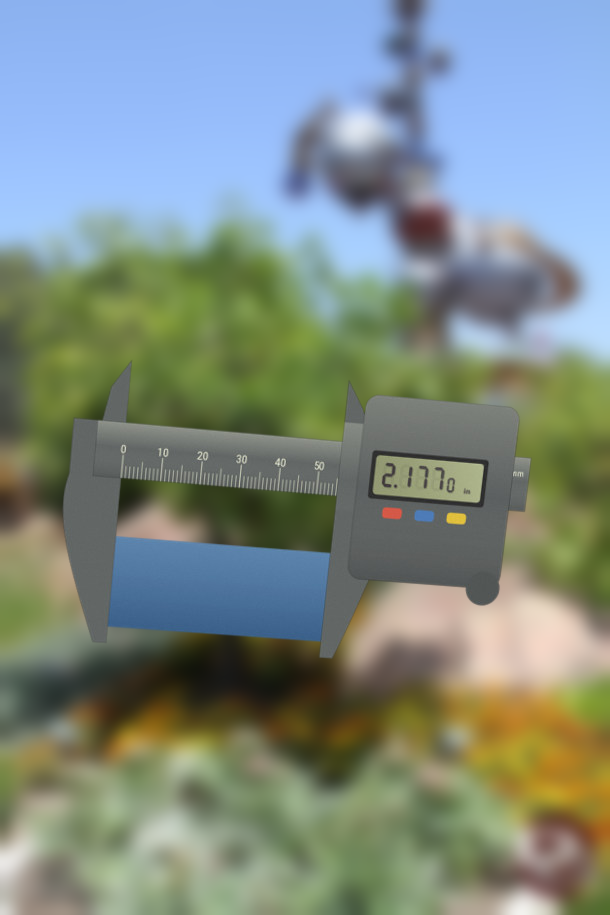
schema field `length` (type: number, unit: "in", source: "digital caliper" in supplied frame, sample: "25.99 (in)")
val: 2.1770 (in)
